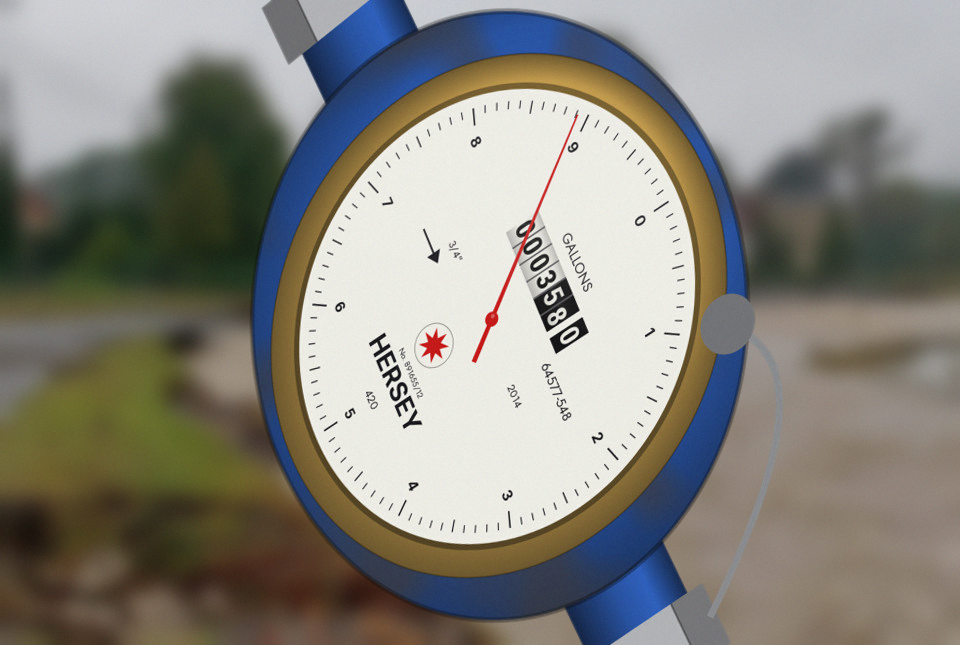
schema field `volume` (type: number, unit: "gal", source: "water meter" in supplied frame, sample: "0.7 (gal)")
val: 3578.9 (gal)
